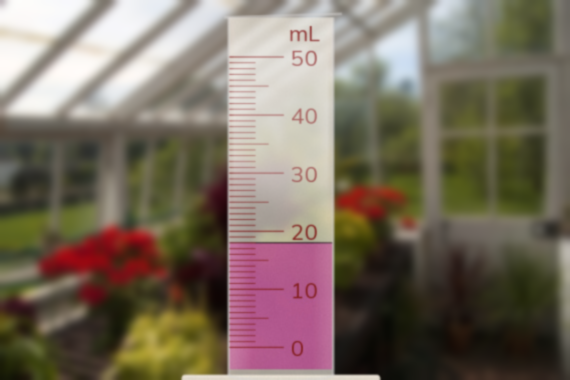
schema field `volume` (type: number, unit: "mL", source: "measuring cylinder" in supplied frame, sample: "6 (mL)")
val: 18 (mL)
